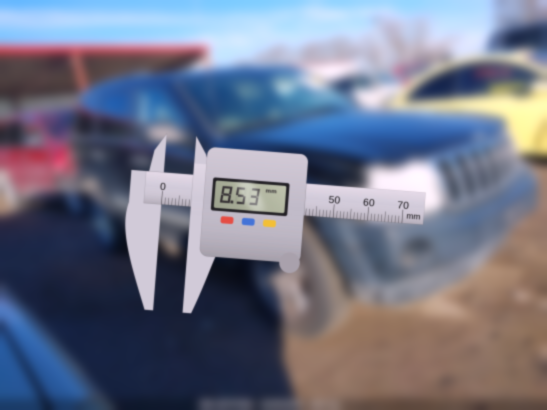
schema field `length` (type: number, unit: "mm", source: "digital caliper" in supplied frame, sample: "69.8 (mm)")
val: 8.53 (mm)
